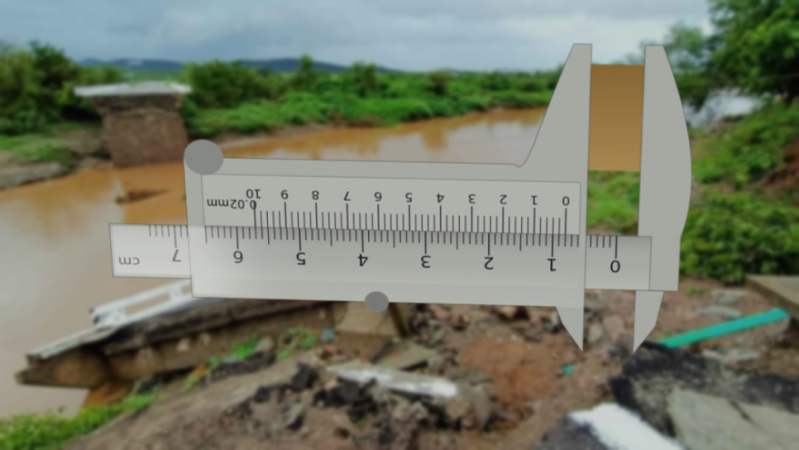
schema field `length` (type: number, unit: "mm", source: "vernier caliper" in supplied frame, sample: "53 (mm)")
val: 8.0 (mm)
